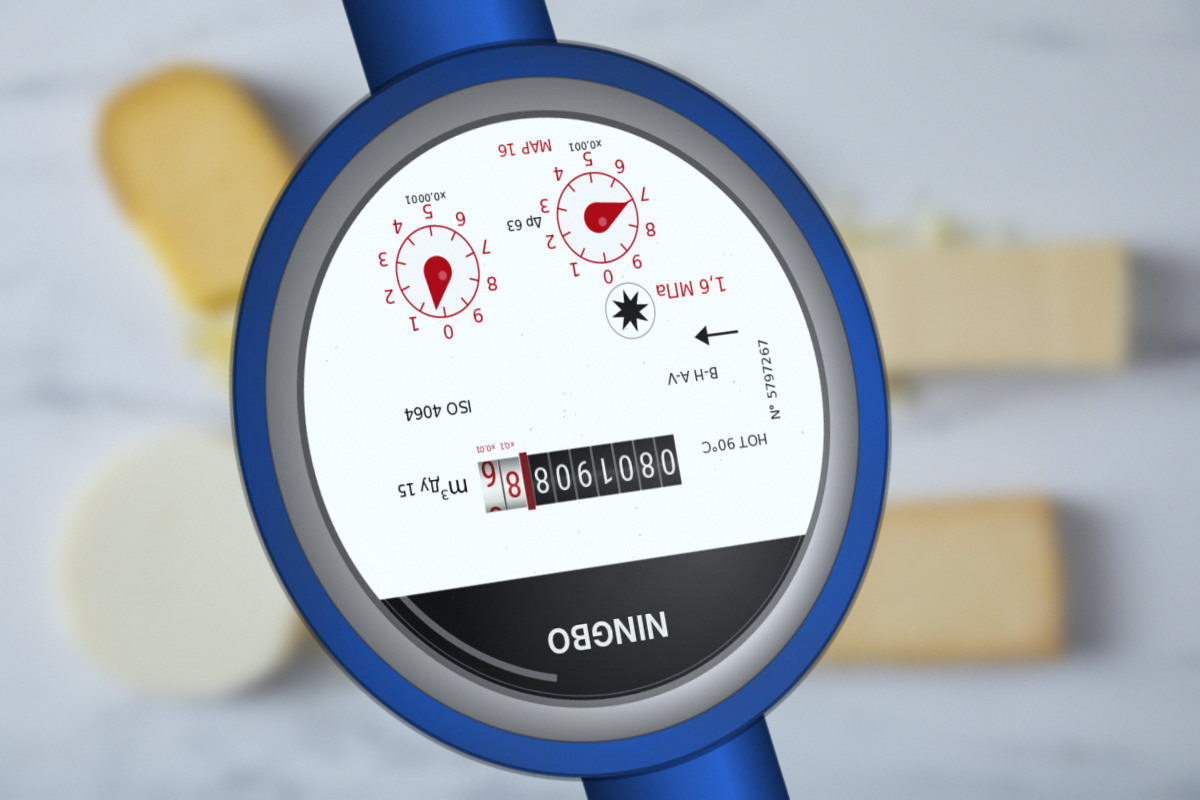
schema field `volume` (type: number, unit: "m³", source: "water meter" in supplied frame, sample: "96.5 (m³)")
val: 801908.8570 (m³)
